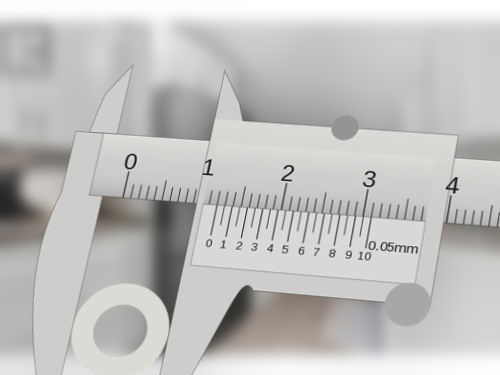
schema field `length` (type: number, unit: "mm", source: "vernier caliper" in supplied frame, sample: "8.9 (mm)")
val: 12.0 (mm)
